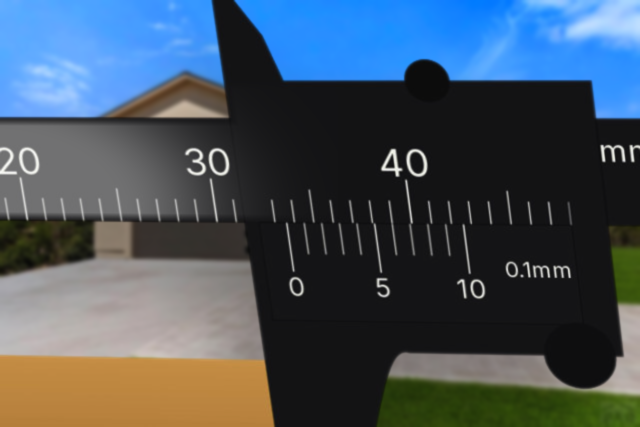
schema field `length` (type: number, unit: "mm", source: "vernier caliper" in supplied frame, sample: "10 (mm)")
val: 33.6 (mm)
